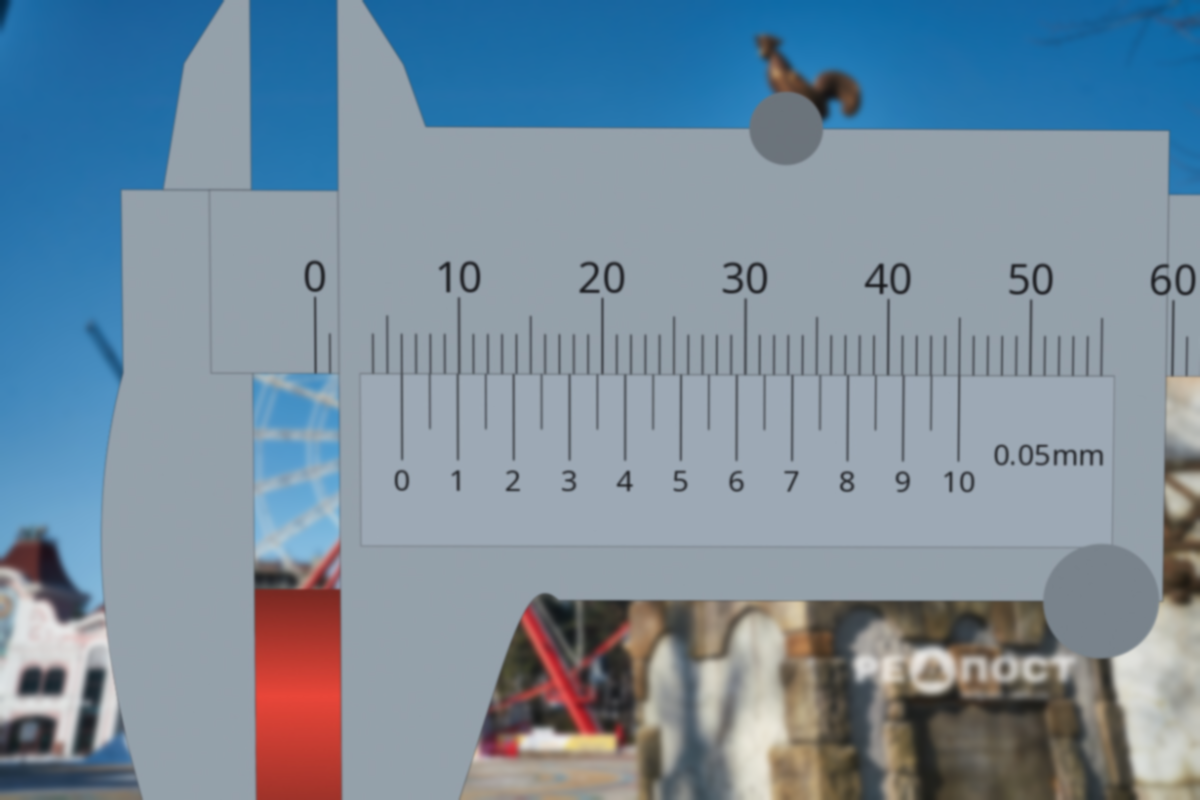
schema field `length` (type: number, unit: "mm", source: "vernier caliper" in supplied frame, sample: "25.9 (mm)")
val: 6.0 (mm)
